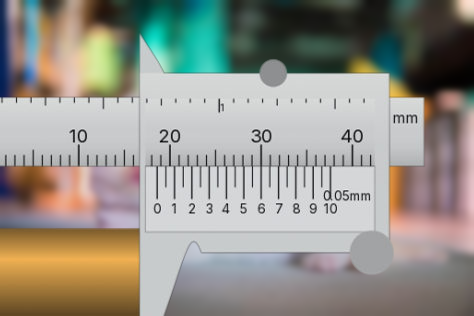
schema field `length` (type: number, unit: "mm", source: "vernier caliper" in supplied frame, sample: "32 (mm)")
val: 18.6 (mm)
